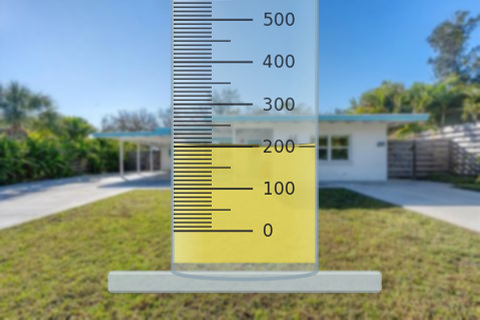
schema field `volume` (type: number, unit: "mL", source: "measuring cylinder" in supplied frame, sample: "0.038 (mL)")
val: 200 (mL)
